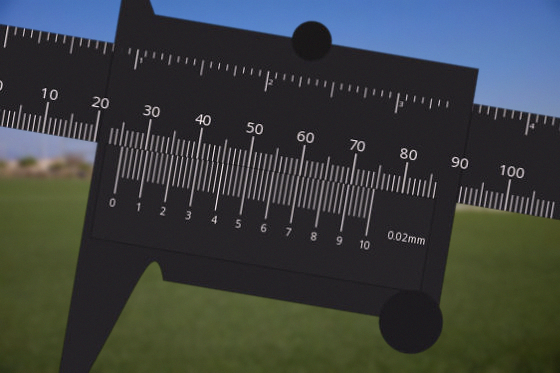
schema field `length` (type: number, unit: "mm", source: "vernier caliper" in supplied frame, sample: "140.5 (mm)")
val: 25.5 (mm)
